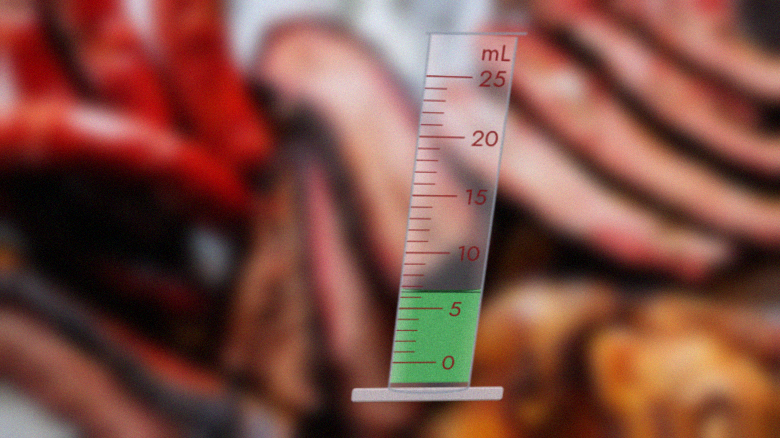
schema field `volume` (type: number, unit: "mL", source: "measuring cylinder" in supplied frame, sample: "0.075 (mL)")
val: 6.5 (mL)
